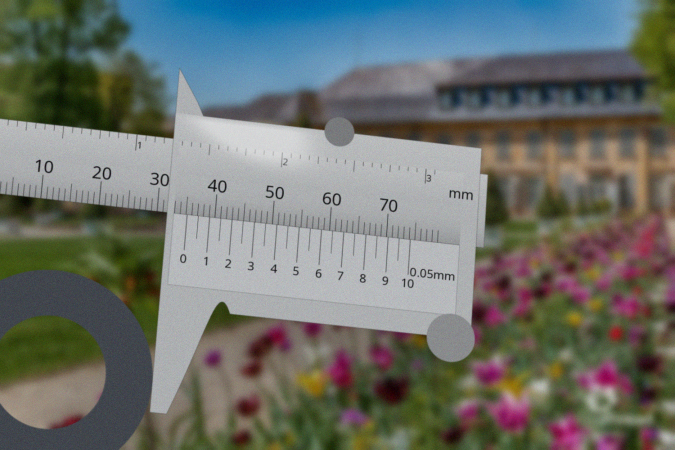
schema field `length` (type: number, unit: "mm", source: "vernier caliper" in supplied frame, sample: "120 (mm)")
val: 35.2 (mm)
